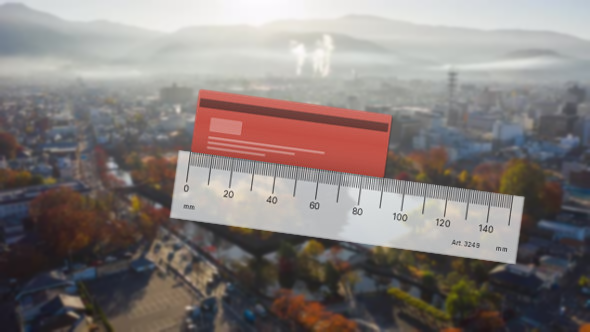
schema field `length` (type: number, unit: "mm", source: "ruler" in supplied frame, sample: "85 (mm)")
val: 90 (mm)
